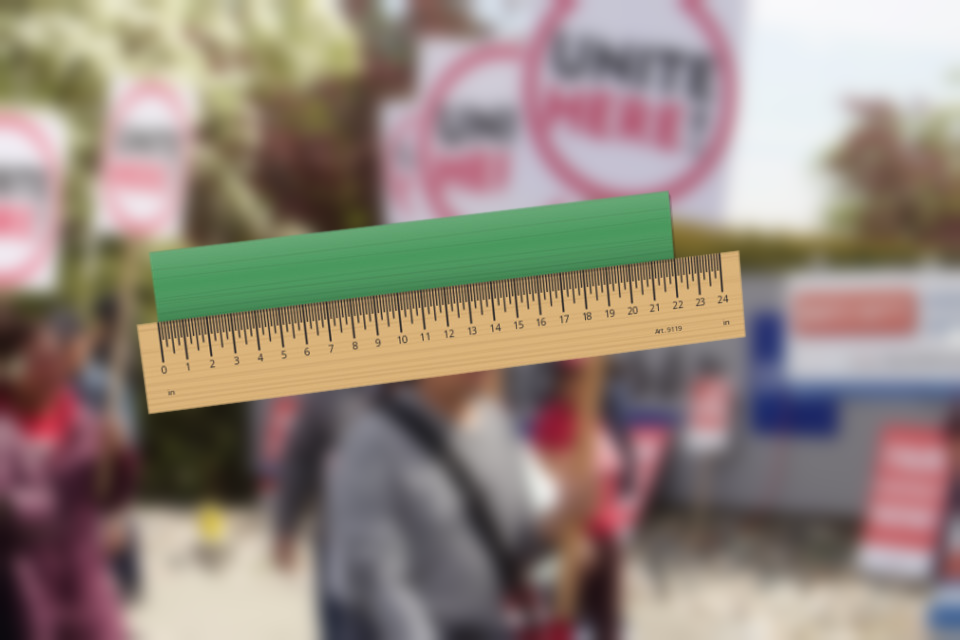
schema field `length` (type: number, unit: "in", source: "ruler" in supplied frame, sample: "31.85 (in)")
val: 22 (in)
